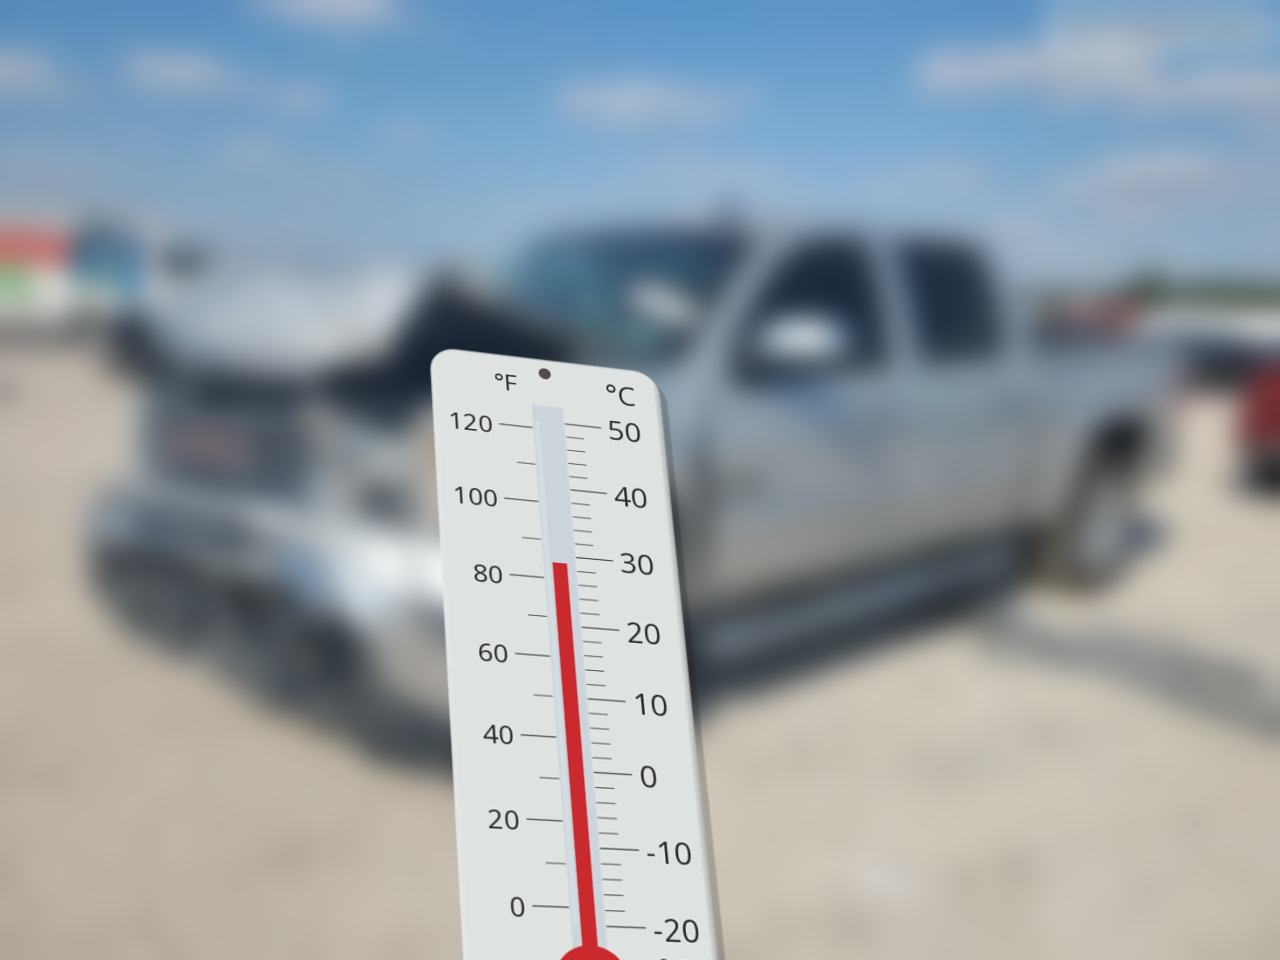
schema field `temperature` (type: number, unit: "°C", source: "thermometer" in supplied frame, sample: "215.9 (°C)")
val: 29 (°C)
